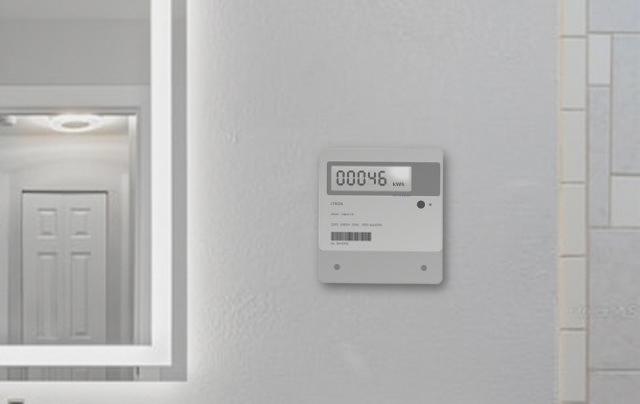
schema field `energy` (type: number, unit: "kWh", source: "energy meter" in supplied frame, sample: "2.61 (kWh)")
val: 46 (kWh)
